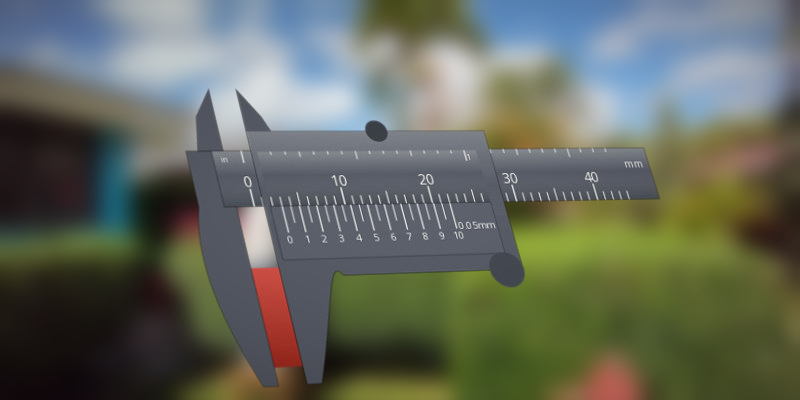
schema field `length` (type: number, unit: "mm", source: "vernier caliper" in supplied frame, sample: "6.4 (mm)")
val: 3.0 (mm)
